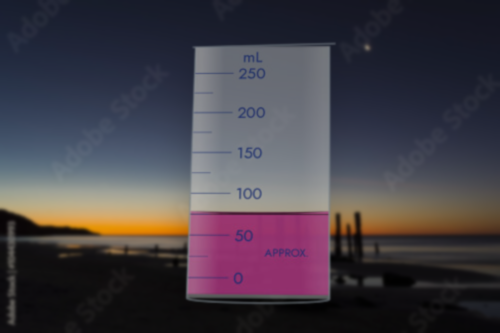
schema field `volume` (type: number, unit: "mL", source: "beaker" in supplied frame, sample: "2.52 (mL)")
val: 75 (mL)
